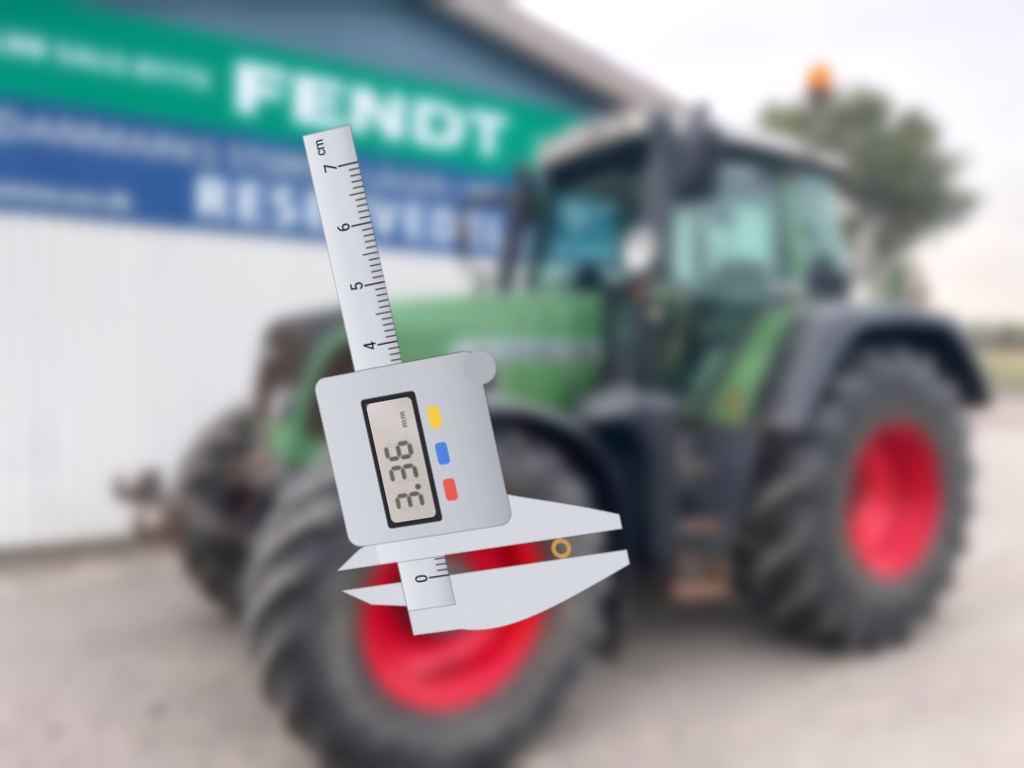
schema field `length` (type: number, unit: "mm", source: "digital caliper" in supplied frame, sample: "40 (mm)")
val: 3.36 (mm)
